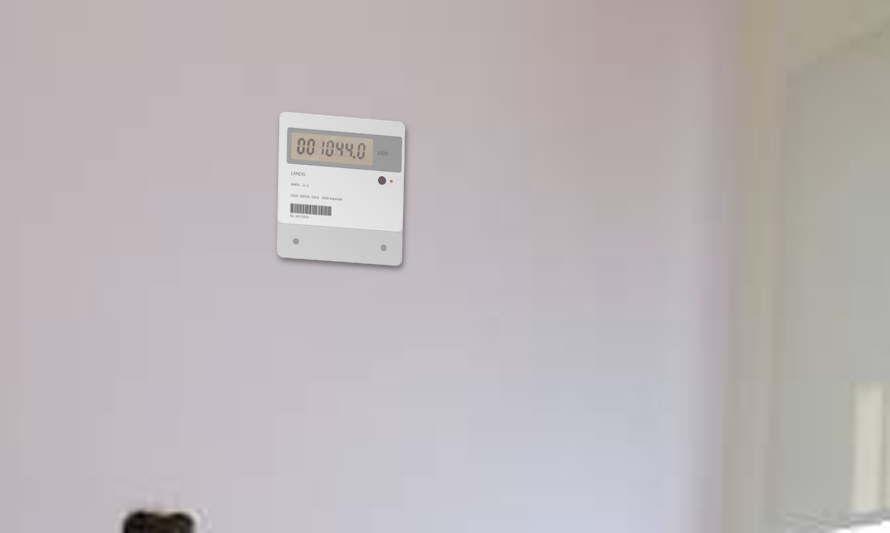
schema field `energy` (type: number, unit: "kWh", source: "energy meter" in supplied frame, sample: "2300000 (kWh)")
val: 1044.0 (kWh)
